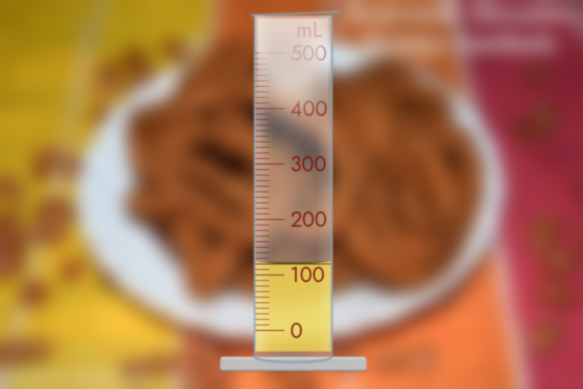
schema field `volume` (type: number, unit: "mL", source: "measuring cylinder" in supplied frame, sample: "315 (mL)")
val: 120 (mL)
